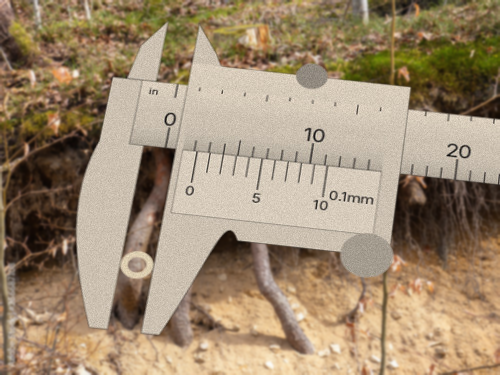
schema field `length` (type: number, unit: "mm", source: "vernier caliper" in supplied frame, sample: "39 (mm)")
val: 2.2 (mm)
